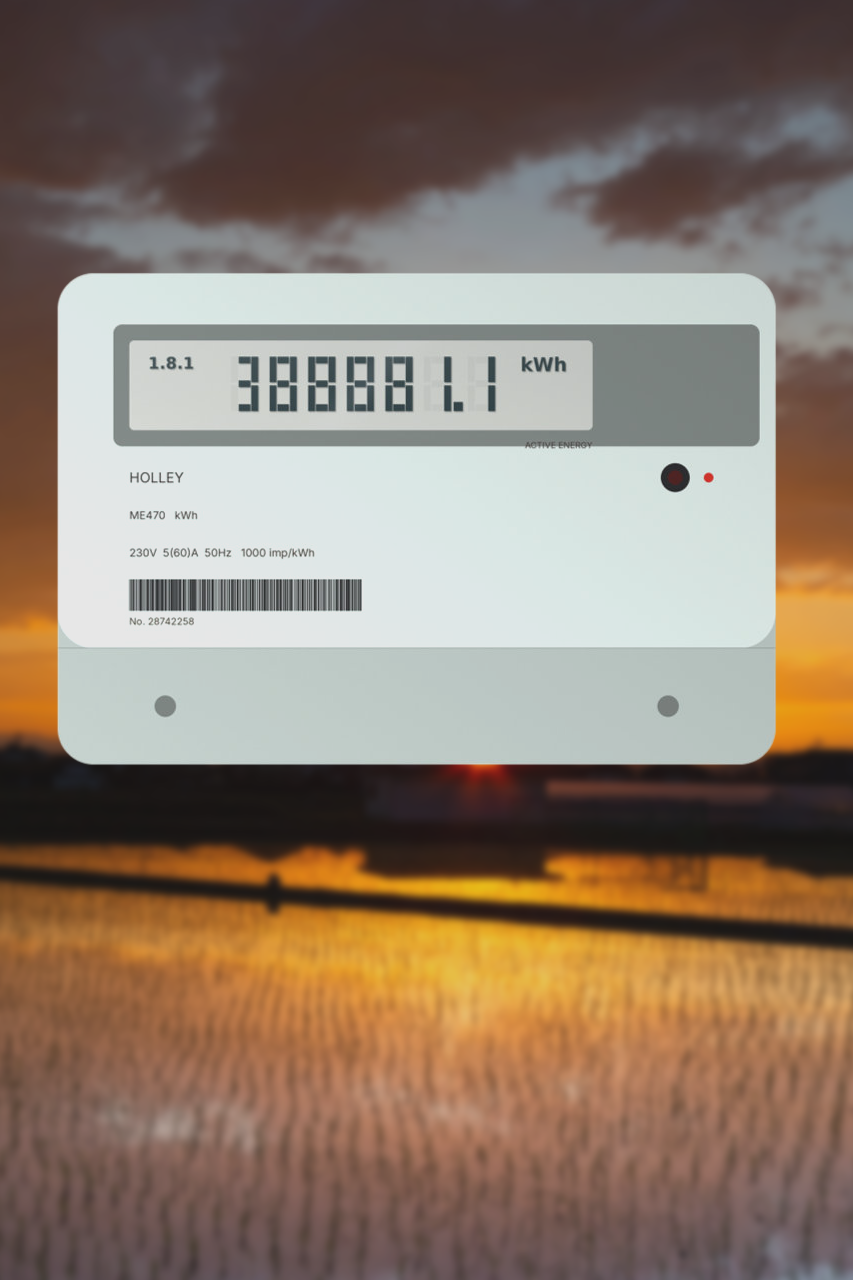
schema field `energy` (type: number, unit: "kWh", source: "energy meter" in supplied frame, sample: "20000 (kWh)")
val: 388881.1 (kWh)
